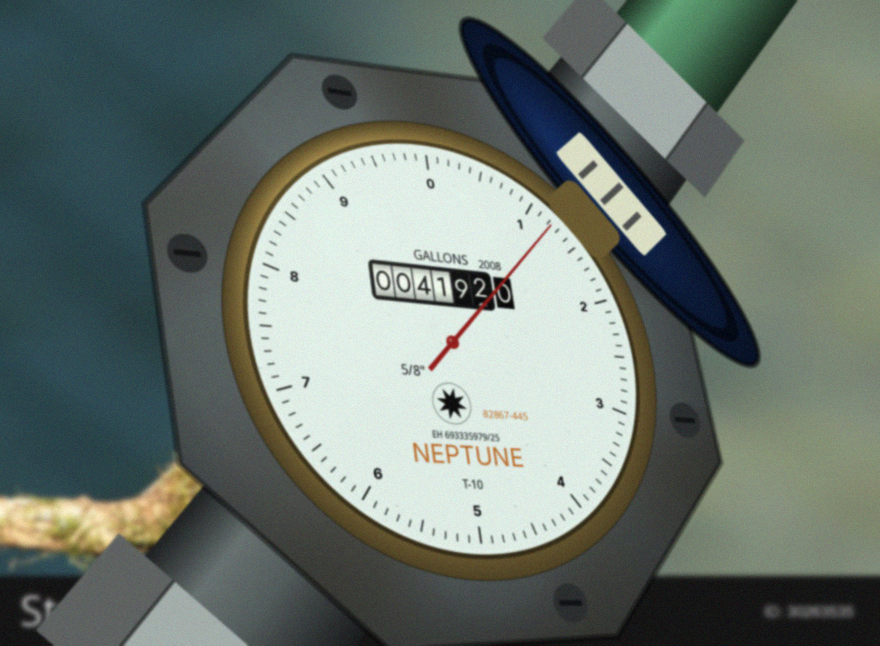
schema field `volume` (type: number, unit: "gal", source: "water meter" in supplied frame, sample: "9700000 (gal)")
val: 41921.2 (gal)
